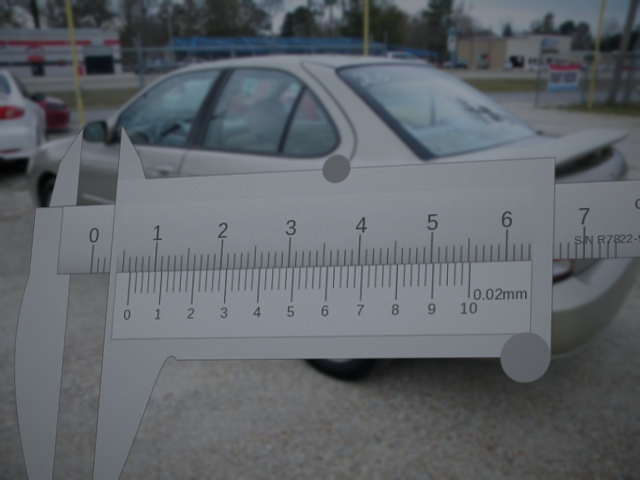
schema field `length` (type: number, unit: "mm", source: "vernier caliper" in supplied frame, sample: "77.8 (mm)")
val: 6.2 (mm)
